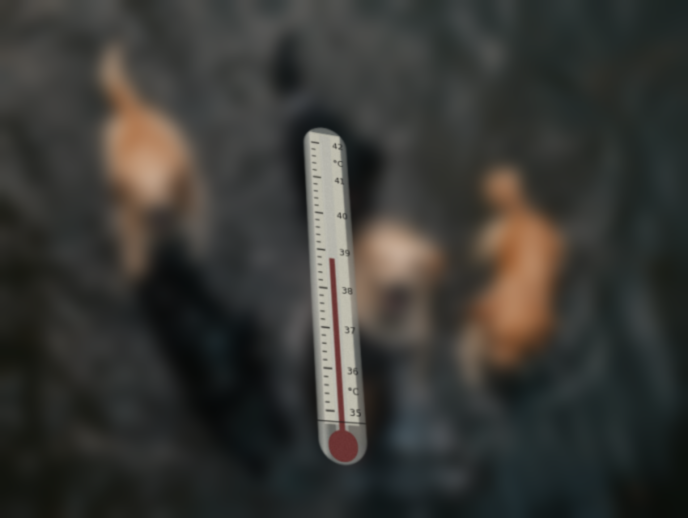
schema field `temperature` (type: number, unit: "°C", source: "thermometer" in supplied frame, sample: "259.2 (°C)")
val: 38.8 (°C)
